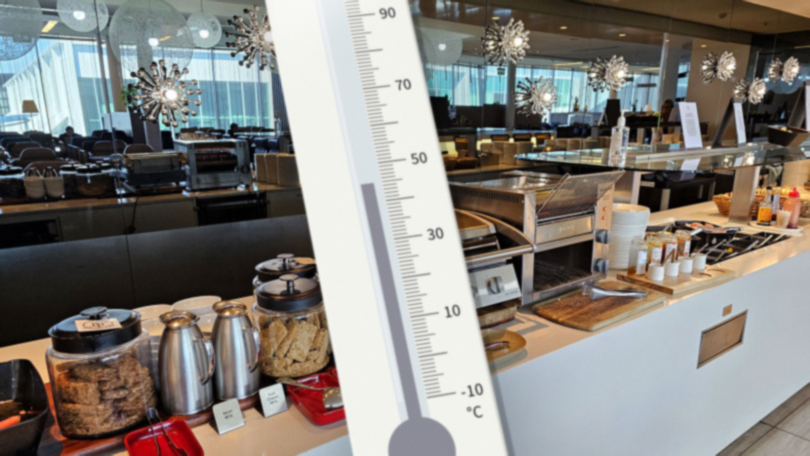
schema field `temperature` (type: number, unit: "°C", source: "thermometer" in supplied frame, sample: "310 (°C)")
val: 45 (°C)
